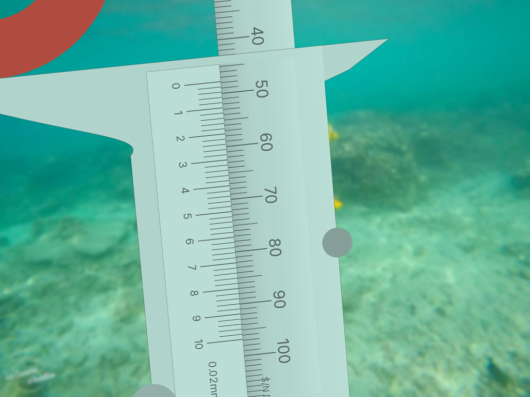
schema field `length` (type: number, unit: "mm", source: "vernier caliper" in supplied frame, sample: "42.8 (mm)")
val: 47.8 (mm)
